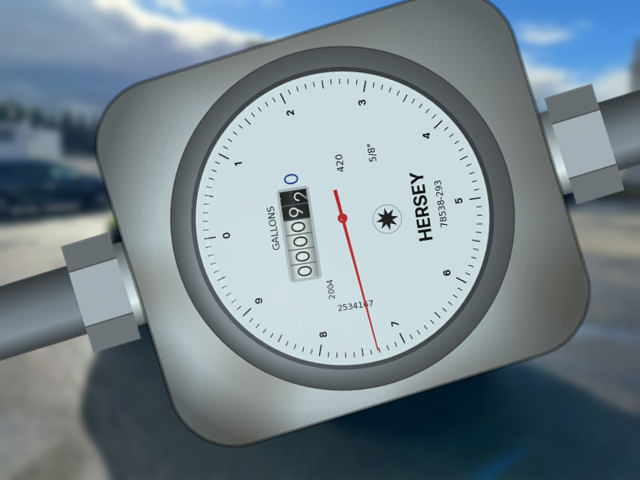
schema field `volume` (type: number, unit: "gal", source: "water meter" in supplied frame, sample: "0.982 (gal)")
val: 917.3 (gal)
